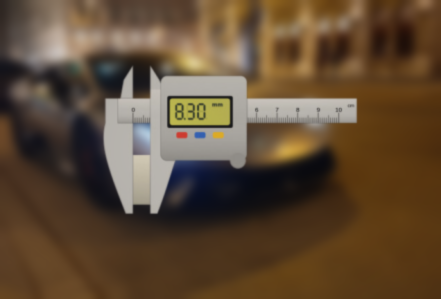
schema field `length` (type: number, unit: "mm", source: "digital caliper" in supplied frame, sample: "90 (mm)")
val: 8.30 (mm)
